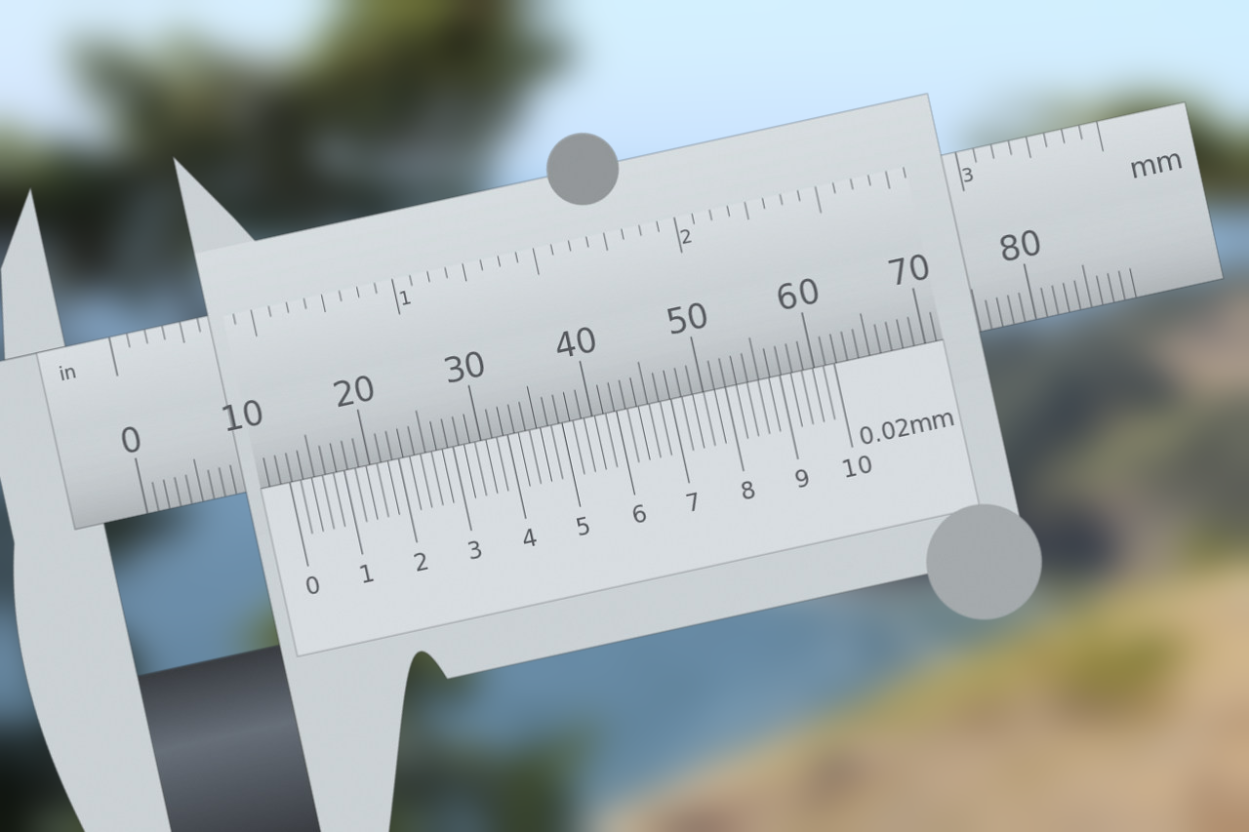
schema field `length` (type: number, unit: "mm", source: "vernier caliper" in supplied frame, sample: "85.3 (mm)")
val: 12.8 (mm)
